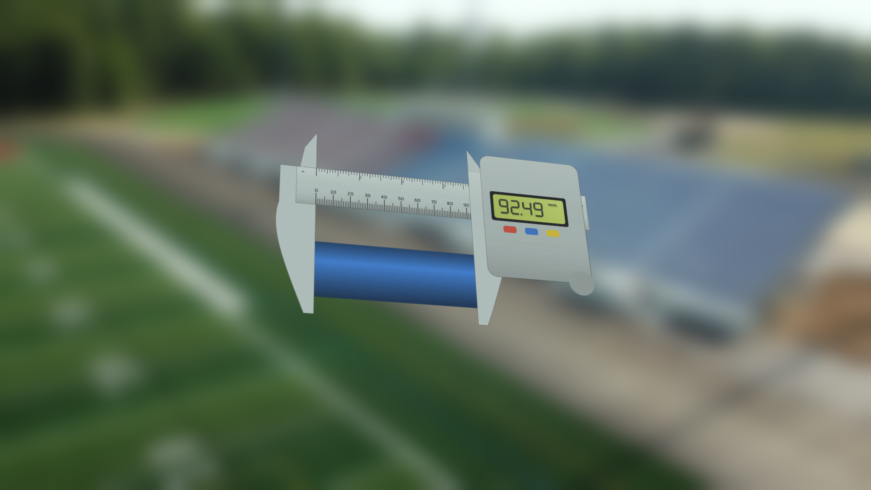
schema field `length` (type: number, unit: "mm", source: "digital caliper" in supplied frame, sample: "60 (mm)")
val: 92.49 (mm)
